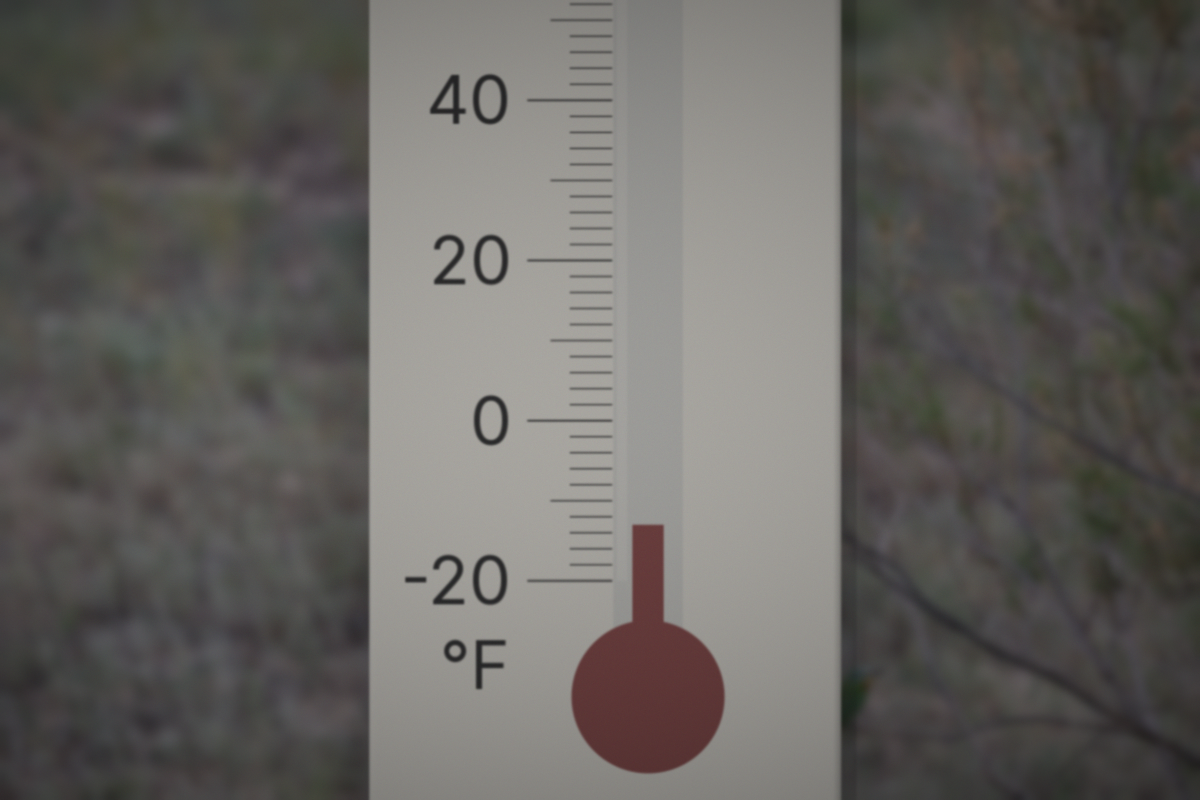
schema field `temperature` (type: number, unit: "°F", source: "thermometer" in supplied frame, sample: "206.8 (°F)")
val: -13 (°F)
